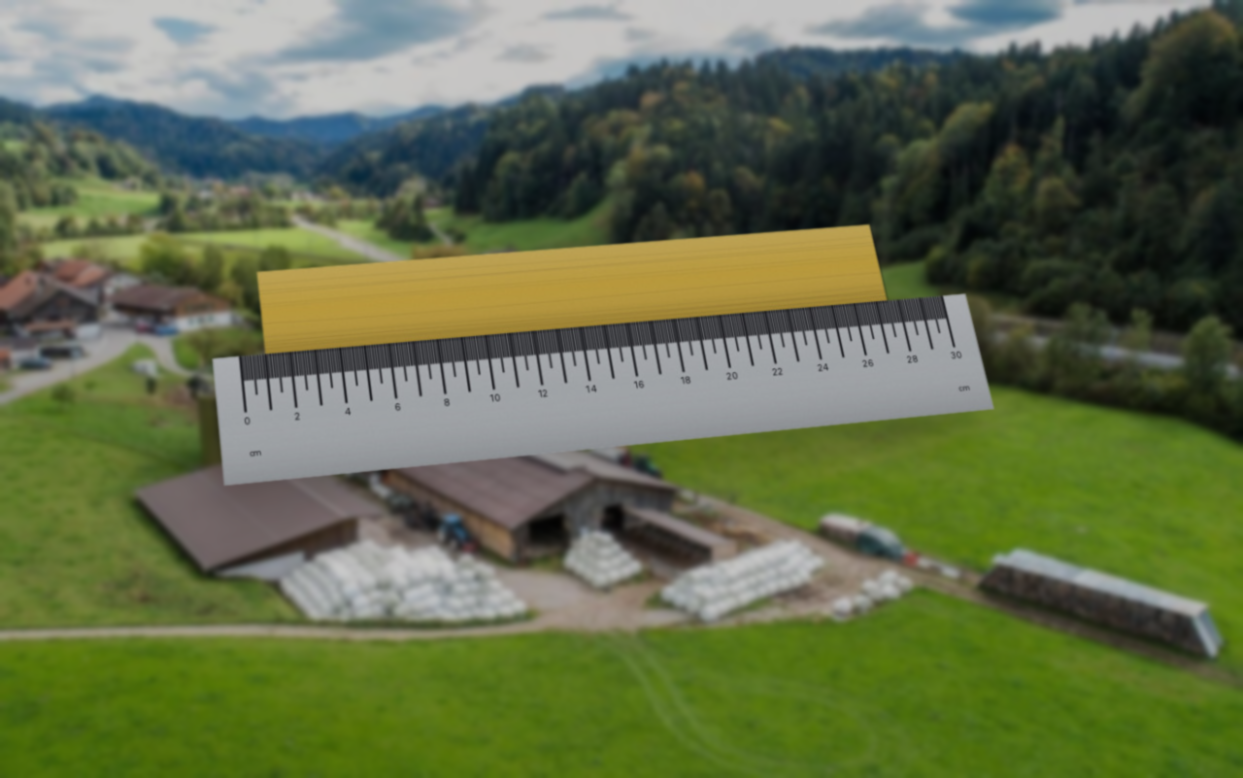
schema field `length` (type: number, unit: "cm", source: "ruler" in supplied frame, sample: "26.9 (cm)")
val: 26.5 (cm)
